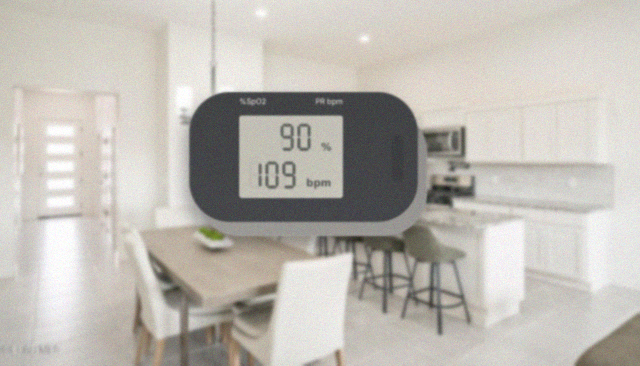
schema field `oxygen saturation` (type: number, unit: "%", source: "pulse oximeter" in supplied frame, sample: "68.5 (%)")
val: 90 (%)
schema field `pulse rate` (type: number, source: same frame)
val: 109 (bpm)
